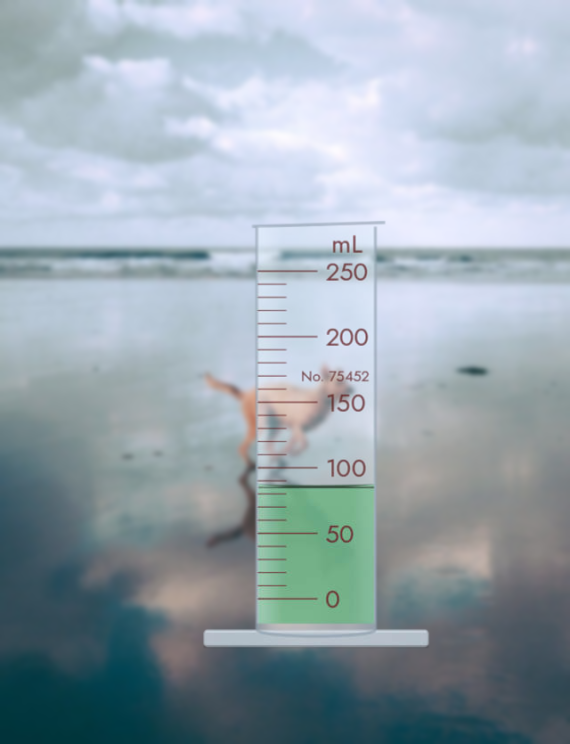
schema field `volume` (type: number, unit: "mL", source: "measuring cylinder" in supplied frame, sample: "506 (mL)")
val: 85 (mL)
